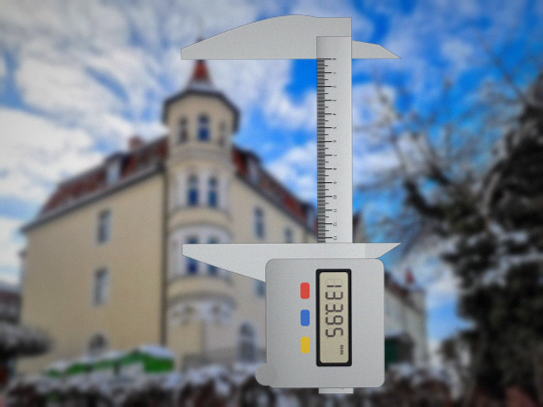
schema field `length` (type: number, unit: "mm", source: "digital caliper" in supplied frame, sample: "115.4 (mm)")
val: 133.95 (mm)
